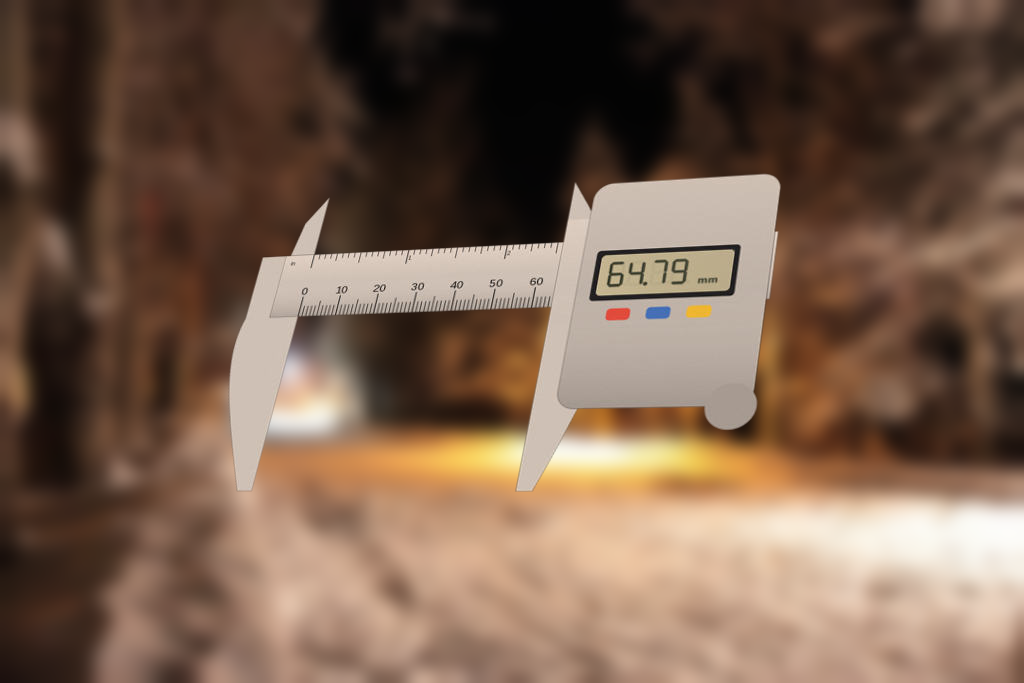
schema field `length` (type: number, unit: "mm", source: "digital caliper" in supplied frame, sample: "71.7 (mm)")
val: 64.79 (mm)
